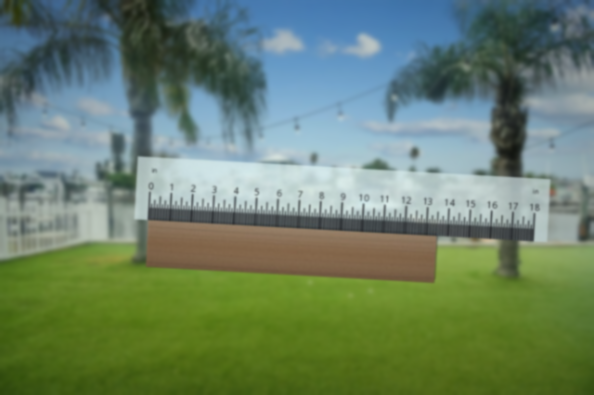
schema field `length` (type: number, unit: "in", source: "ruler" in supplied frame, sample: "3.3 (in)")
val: 13.5 (in)
